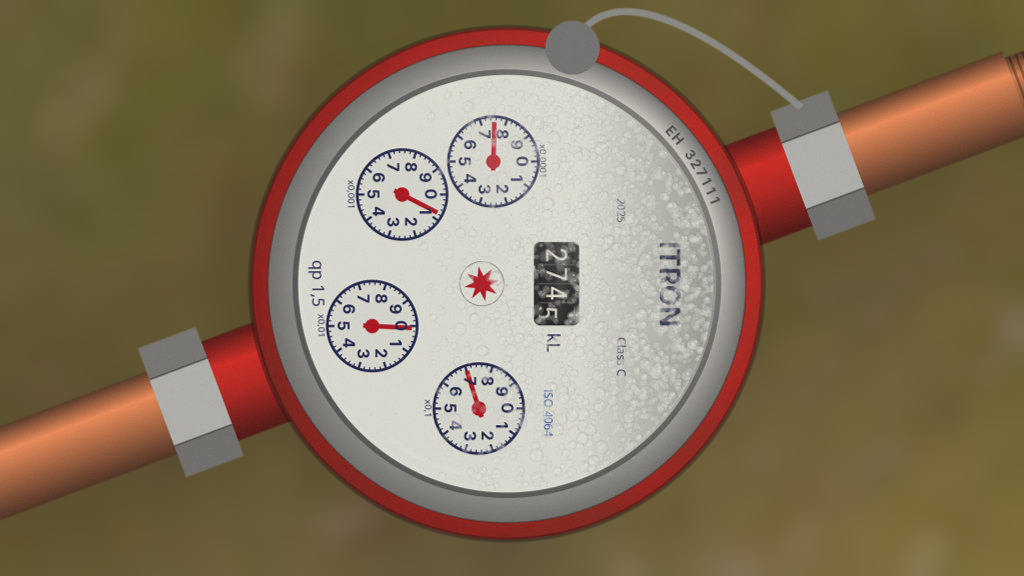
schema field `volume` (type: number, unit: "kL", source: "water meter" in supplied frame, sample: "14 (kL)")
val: 2744.7007 (kL)
